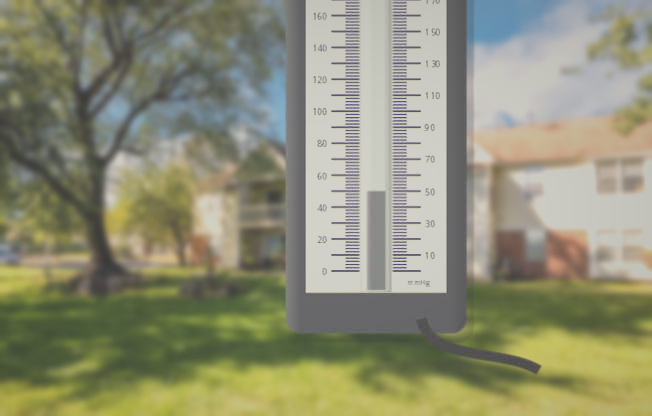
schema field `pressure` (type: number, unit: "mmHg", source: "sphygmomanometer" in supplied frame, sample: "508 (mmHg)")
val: 50 (mmHg)
